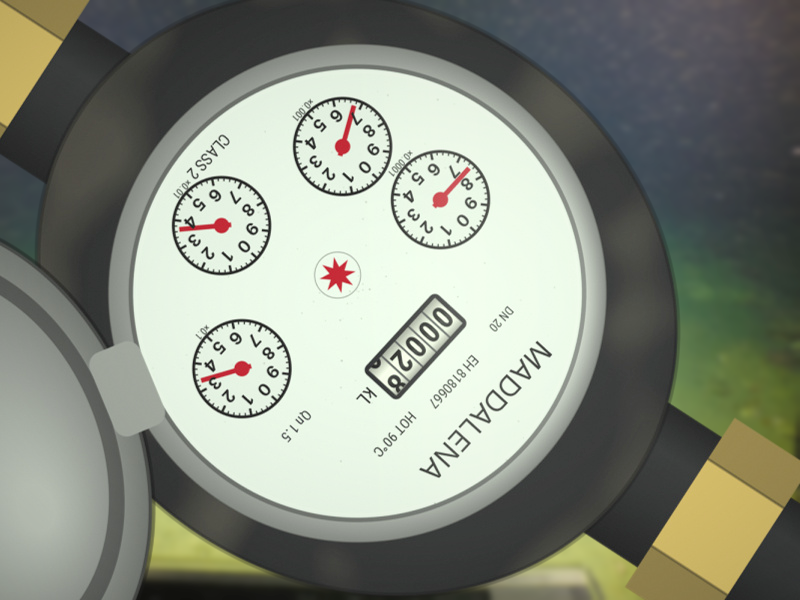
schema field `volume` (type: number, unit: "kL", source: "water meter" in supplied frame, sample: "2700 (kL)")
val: 28.3367 (kL)
